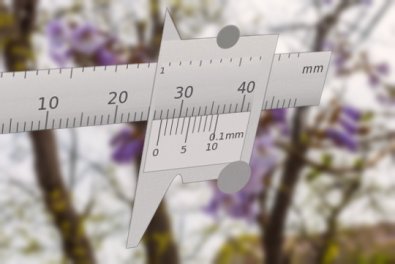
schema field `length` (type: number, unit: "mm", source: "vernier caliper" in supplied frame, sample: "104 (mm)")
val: 27.2 (mm)
